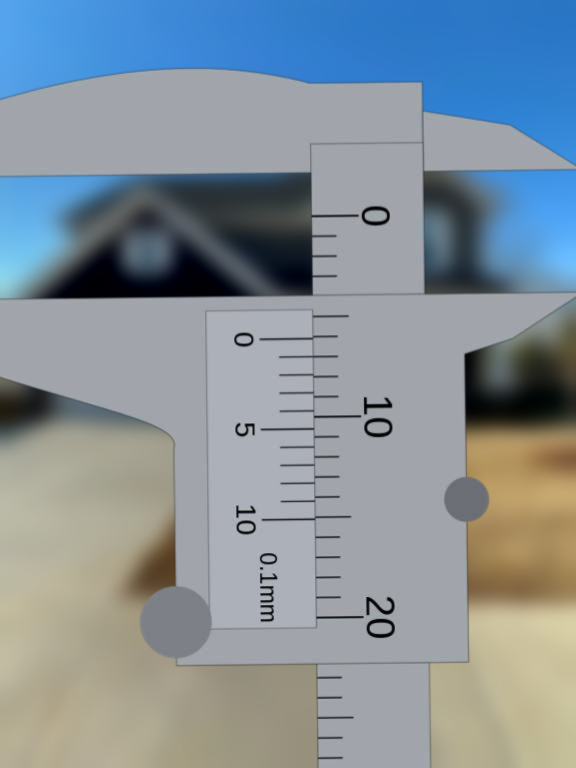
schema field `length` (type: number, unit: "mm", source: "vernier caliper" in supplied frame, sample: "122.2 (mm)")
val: 6.1 (mm)
